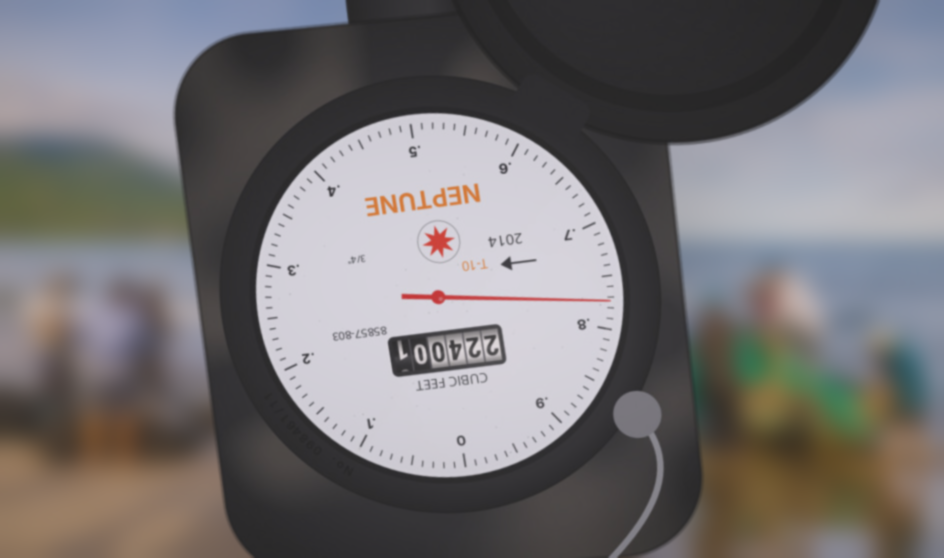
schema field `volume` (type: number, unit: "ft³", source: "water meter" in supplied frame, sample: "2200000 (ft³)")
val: 224000.77 (ft³)
